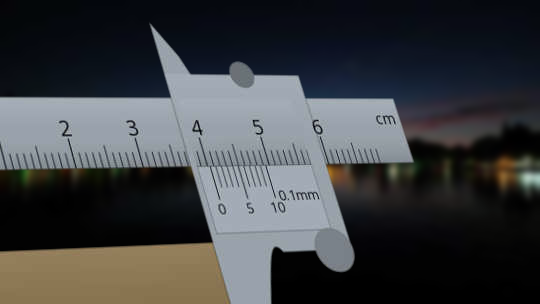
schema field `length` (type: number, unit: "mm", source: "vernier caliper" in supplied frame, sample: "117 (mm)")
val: 40.4 (mm)
